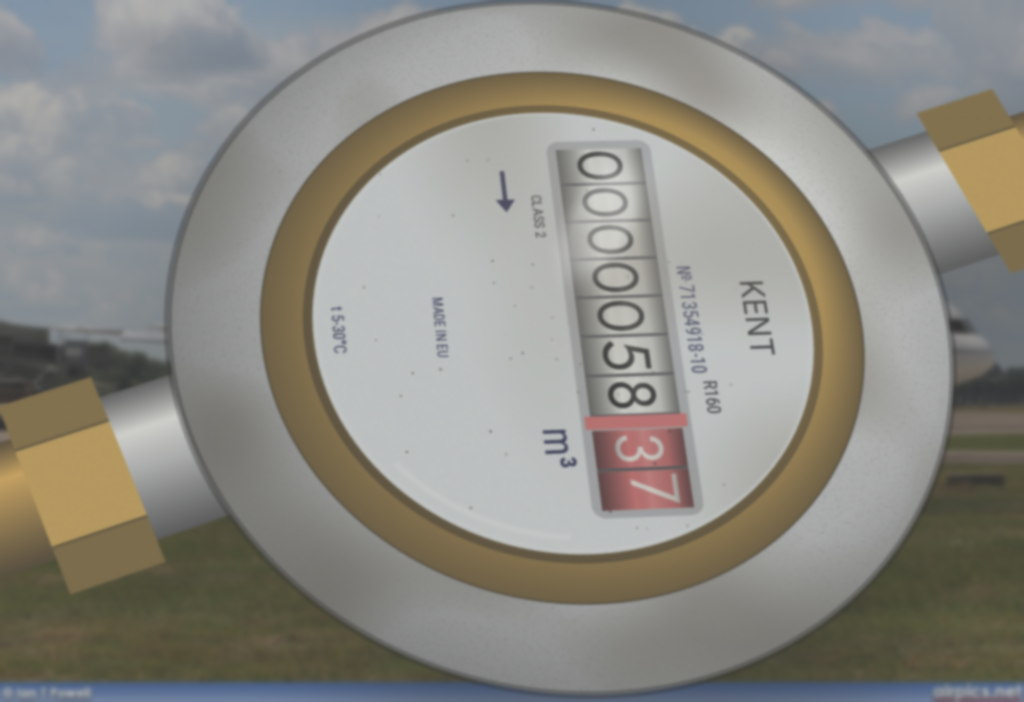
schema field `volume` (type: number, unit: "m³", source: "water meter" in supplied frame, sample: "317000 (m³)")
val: 58.37 (m³)
